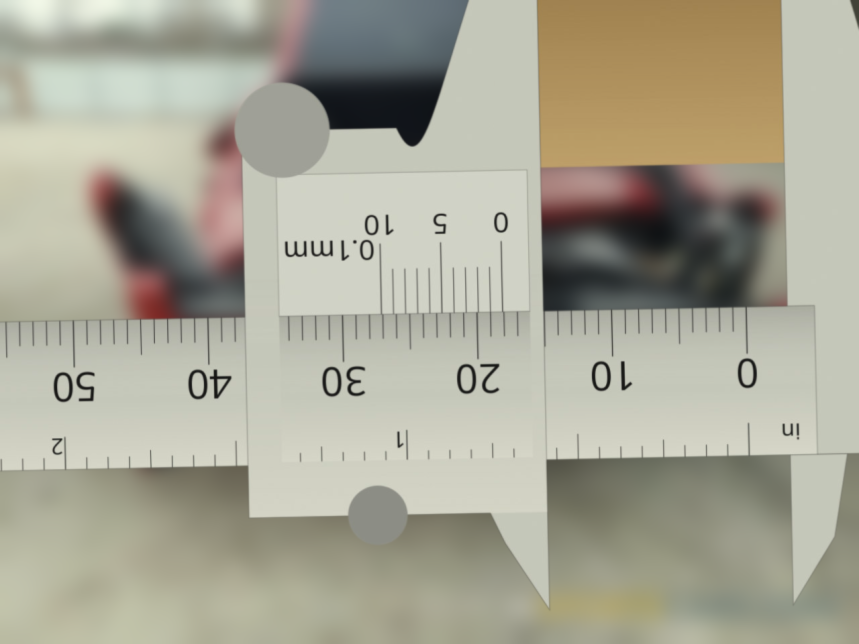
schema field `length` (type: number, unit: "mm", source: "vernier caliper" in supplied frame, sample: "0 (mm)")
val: 18.1 (mm)
